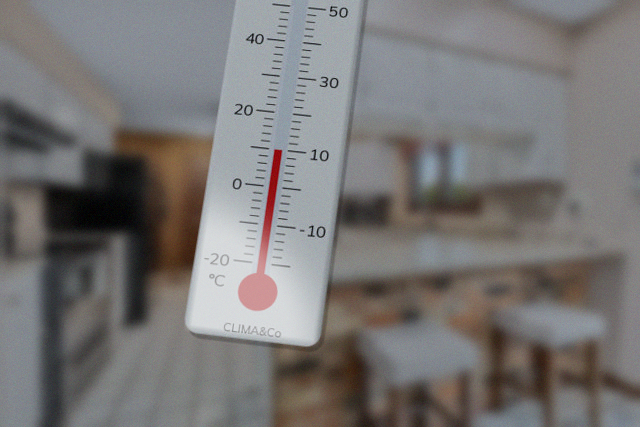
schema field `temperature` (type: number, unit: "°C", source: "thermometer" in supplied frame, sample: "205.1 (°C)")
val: 10 (°C)
